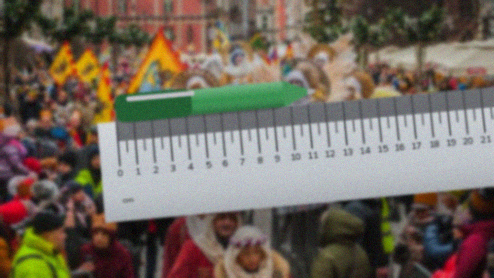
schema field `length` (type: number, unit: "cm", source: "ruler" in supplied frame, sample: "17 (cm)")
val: 11.5 (cm)
